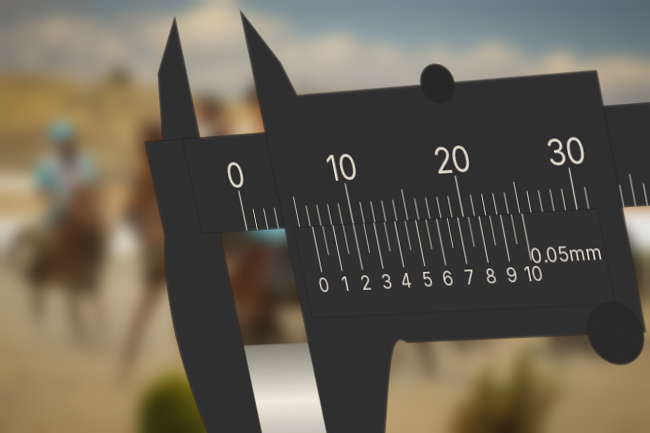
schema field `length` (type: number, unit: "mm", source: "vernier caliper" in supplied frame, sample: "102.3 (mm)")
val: 6.2 (mm)
